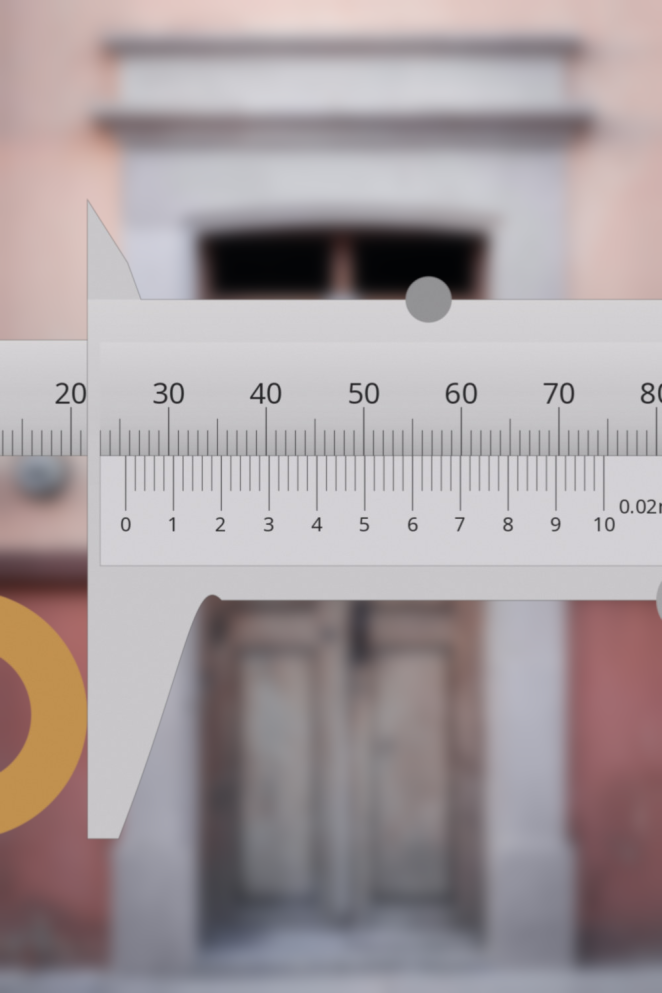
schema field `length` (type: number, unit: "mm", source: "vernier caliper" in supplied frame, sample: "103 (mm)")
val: 25.6 (mm)
